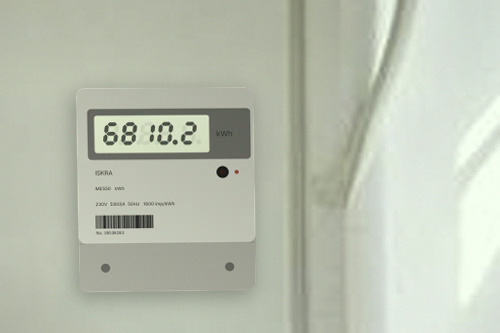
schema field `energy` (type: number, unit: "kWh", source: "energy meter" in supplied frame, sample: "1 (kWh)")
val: 6810.2 (kWh)
